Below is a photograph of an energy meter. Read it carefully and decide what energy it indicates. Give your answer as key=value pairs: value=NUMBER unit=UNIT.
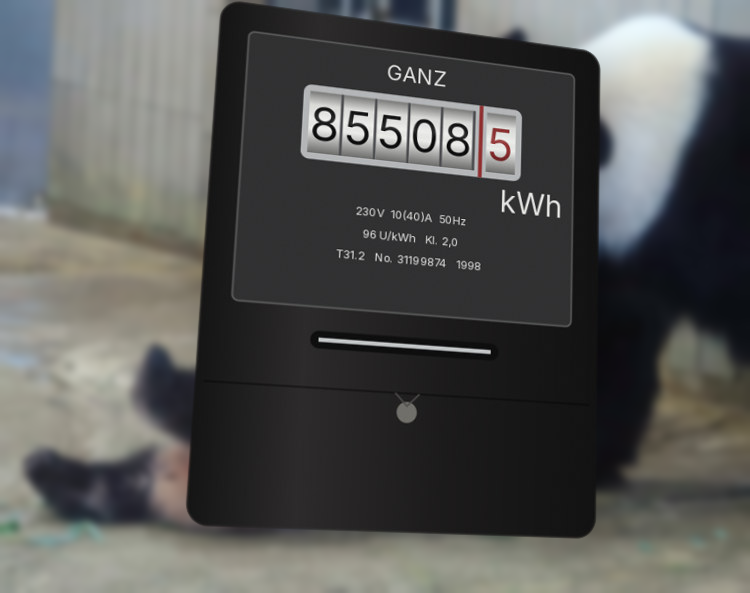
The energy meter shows value=85508.5 unit=kWh
